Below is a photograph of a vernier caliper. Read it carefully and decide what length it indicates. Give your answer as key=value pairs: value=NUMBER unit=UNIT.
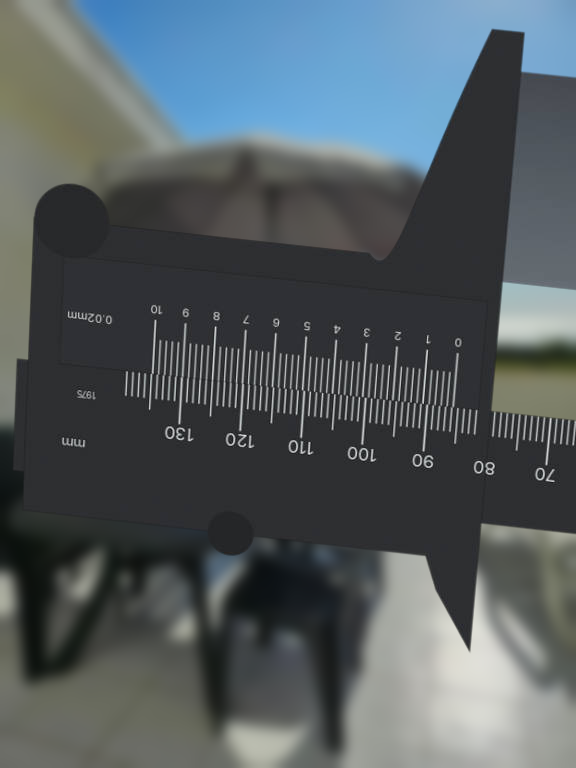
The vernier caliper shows value=85.8 unit=mm
